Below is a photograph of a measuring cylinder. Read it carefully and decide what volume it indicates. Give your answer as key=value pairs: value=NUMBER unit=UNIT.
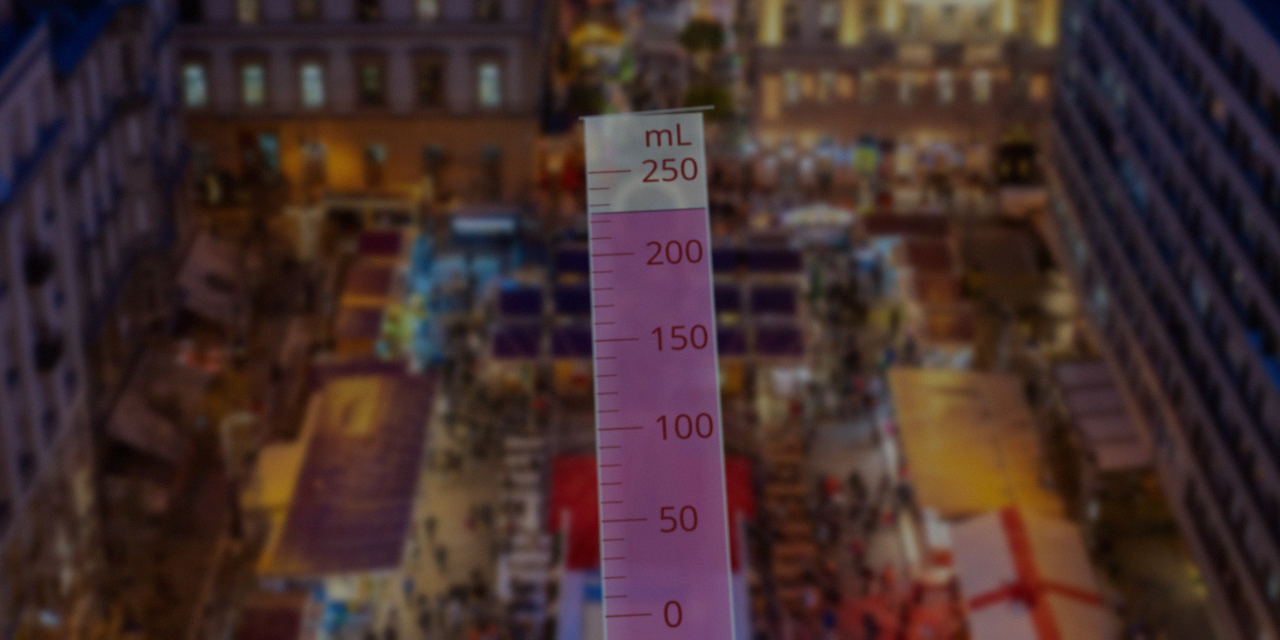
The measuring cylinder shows value=225 unit=mL
